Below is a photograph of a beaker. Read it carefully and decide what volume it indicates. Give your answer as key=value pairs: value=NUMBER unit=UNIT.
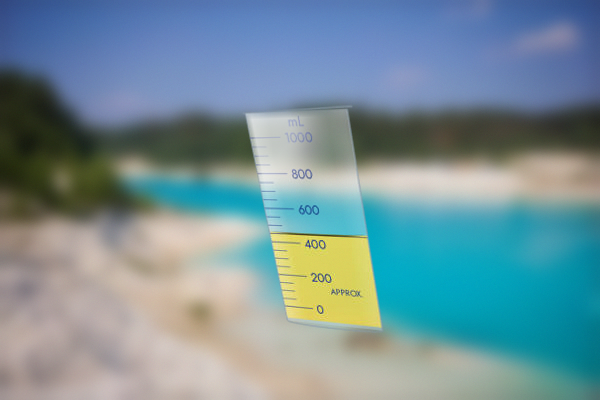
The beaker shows value=450 unit=mL
